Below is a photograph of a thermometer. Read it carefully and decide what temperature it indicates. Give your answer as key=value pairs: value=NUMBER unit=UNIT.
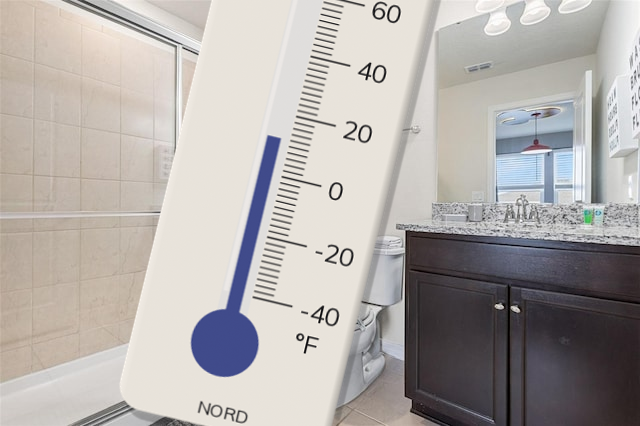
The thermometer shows value=12 unit=°F
